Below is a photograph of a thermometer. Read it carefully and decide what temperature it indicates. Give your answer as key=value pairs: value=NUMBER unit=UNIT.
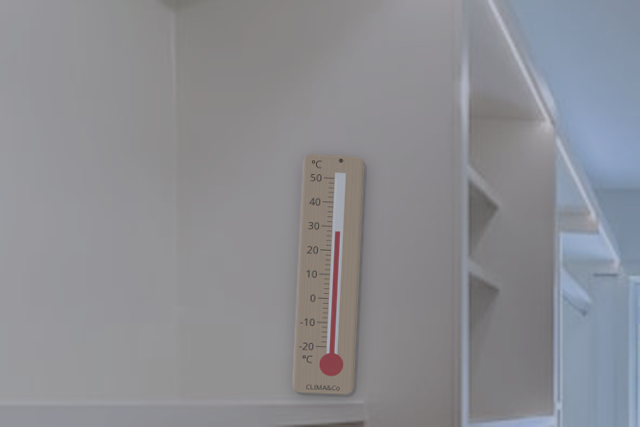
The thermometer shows value=28 unit=°C
